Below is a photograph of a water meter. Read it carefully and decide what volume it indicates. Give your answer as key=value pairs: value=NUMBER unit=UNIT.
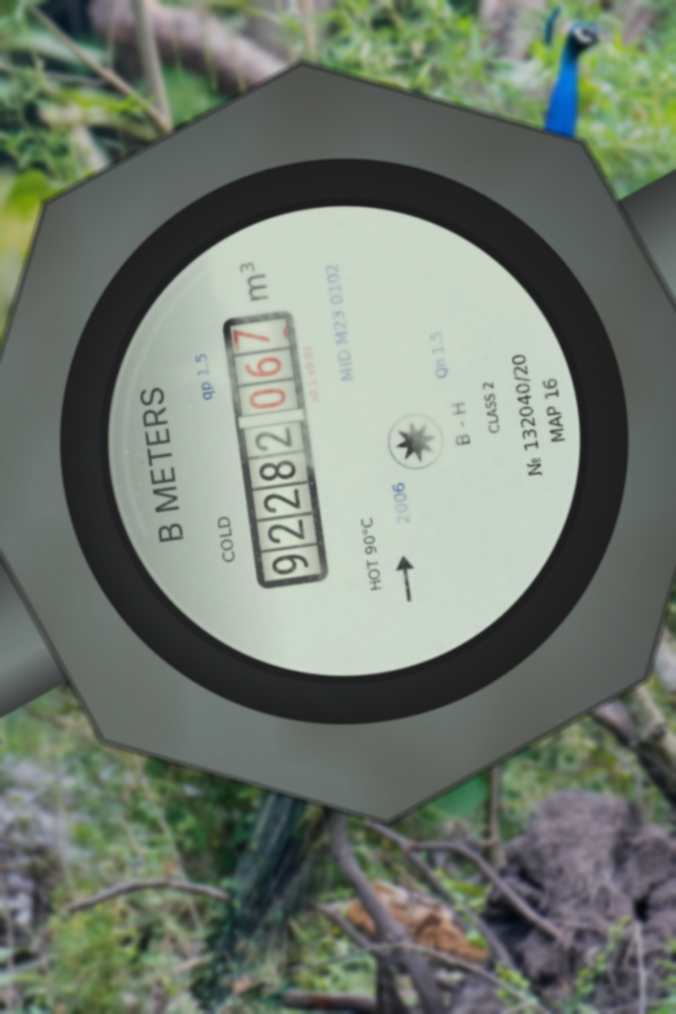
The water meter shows value=92282.067 unit=m³
